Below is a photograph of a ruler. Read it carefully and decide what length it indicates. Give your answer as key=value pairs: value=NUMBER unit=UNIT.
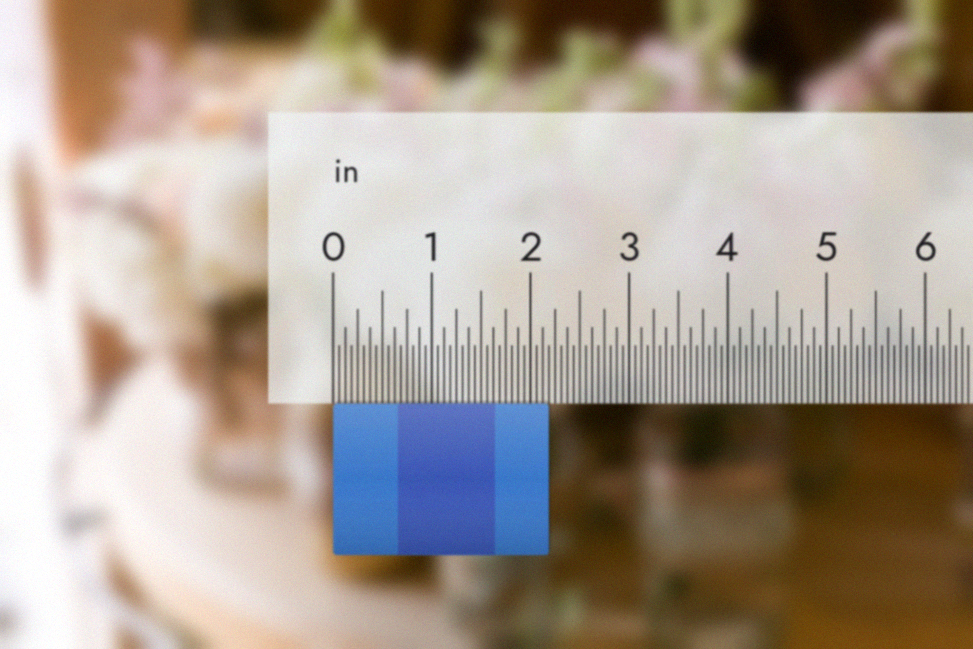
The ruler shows value=2.1875 unit=in
